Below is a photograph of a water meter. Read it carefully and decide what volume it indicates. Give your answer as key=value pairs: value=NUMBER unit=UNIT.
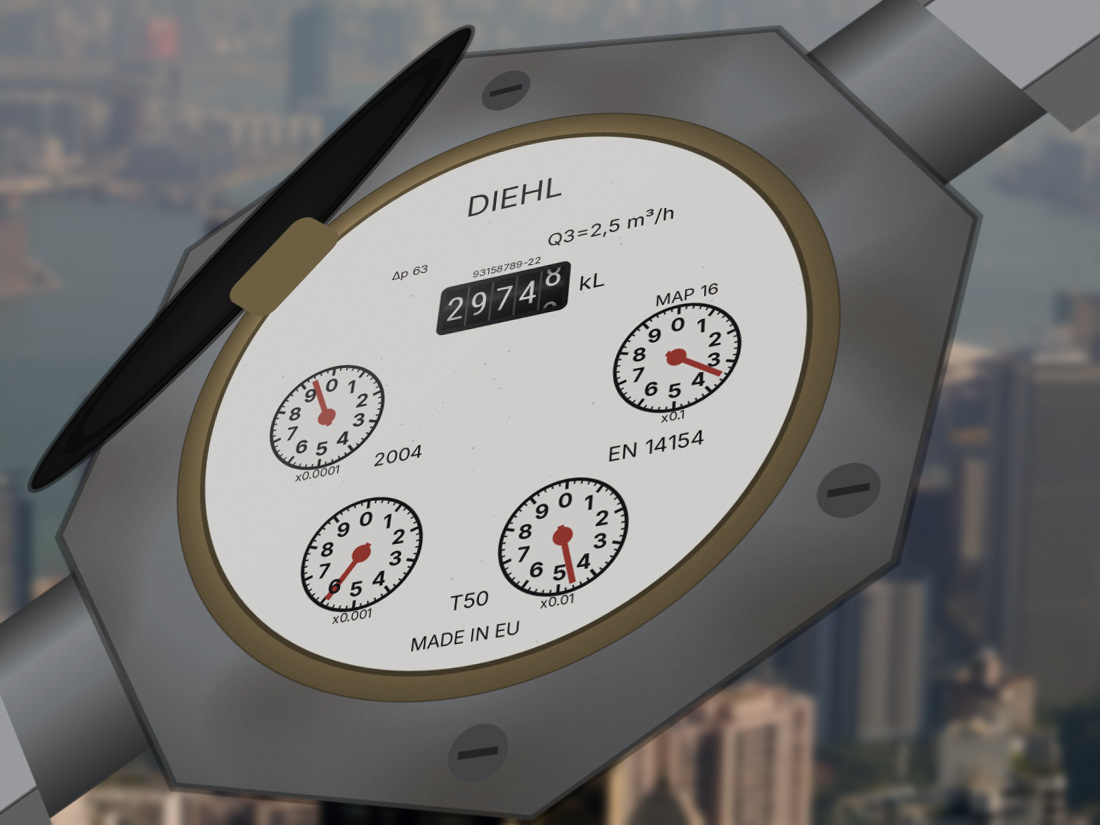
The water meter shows value=29748.3459 unit=kL
